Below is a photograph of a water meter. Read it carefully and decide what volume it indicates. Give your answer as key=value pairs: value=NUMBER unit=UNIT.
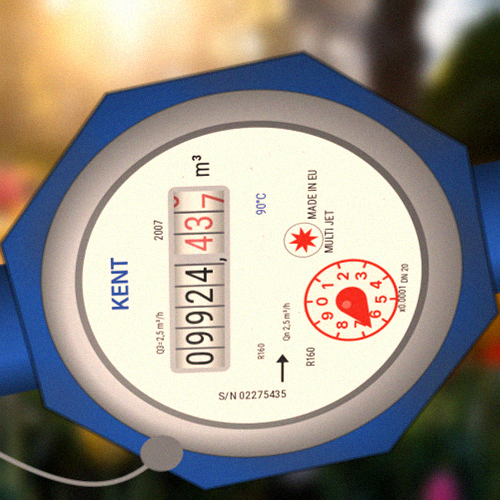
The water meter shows value=9924.4366 unit=m³
